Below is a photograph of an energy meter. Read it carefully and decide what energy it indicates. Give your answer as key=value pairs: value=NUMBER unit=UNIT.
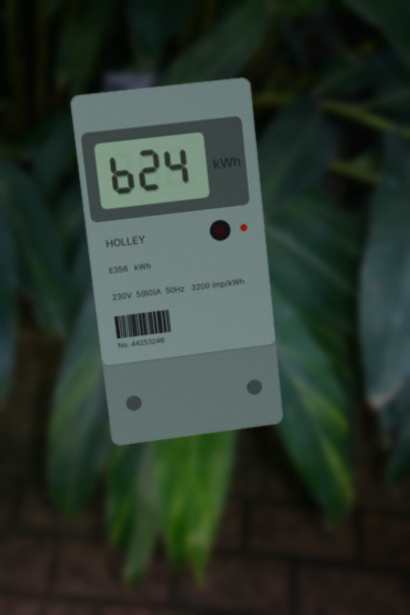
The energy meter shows value=624 unit=kWh
